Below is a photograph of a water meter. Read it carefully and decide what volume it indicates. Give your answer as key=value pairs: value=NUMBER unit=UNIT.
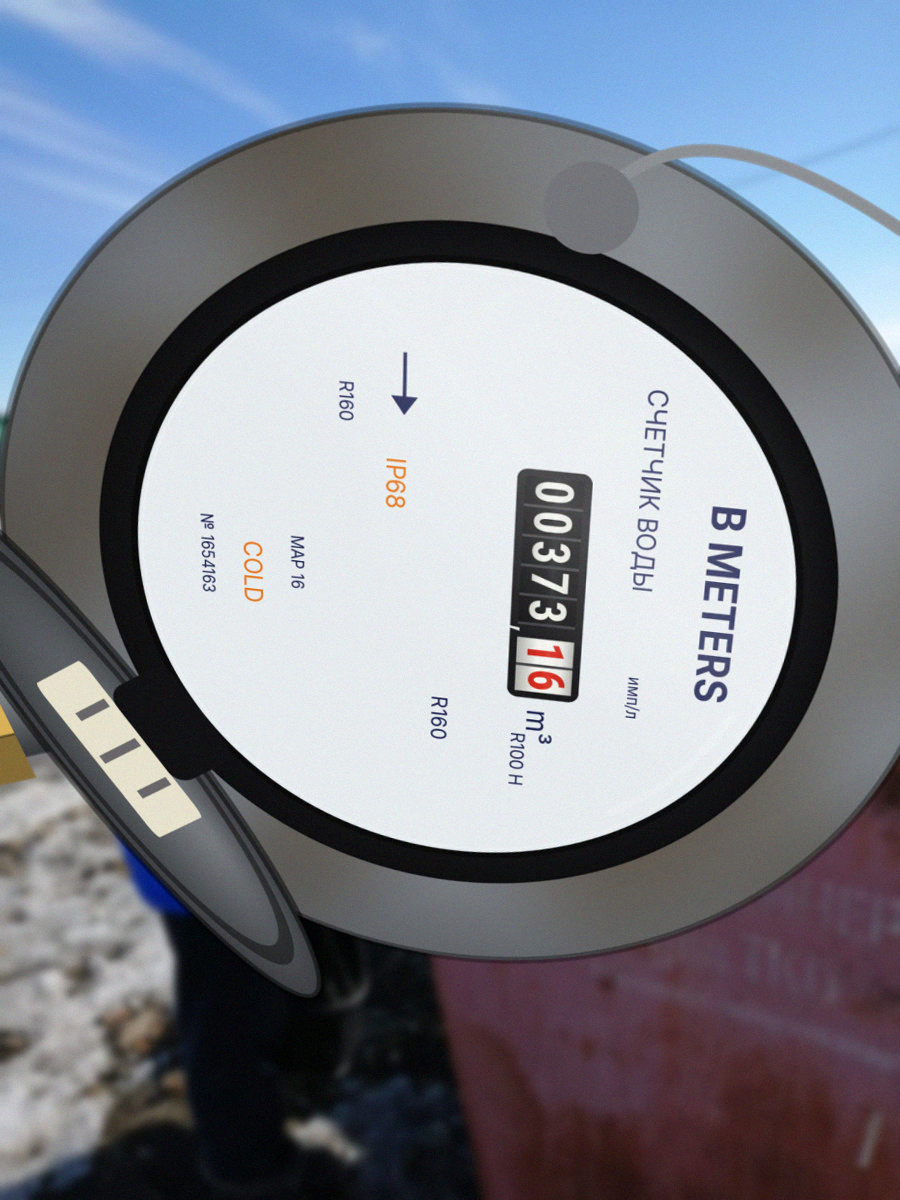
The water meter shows value=373.16 unit=m³
